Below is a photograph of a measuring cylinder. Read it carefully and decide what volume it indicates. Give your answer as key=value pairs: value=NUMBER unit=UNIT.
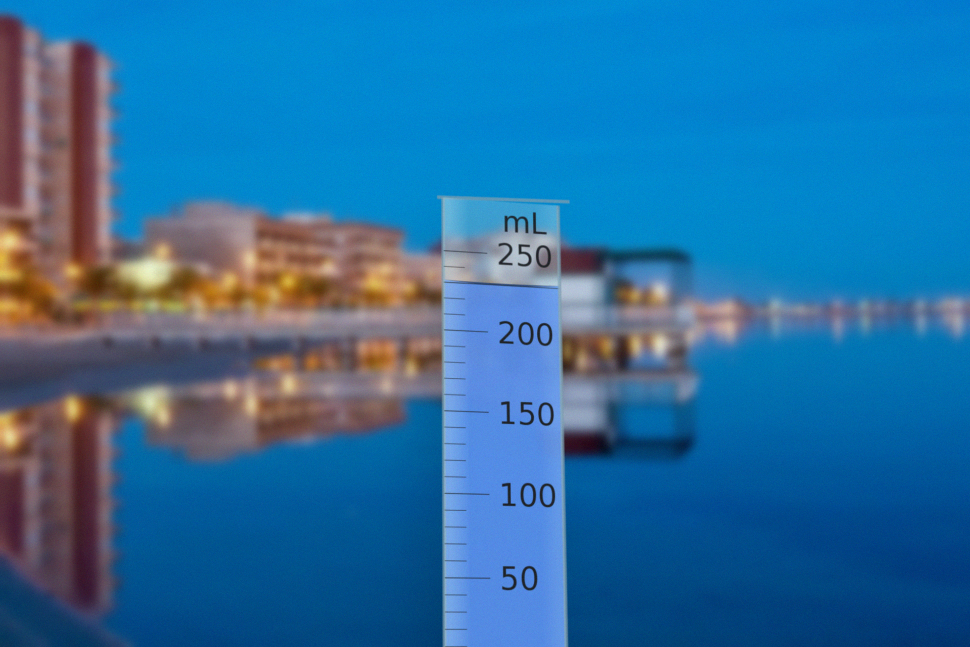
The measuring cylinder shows value=230 unit=mL
